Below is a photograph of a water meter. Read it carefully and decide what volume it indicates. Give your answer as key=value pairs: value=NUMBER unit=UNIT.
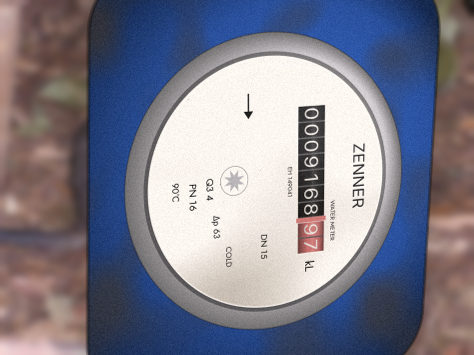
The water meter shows value=9168.97 unit=kL
